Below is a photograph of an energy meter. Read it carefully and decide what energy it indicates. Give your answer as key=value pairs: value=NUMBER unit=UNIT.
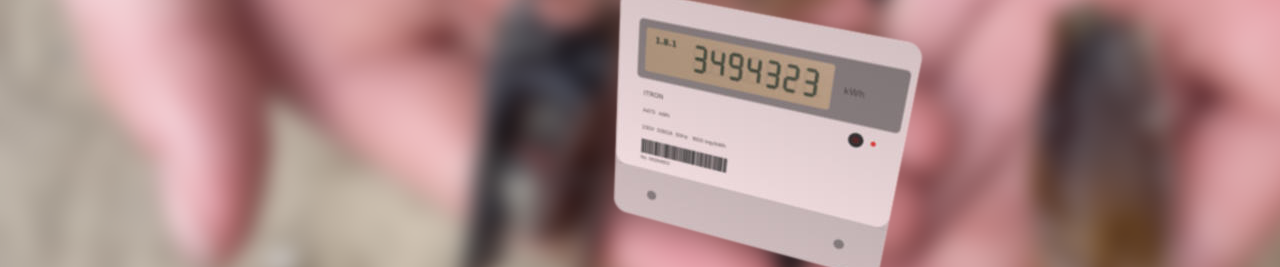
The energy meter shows value=3494323 unit=kWh
